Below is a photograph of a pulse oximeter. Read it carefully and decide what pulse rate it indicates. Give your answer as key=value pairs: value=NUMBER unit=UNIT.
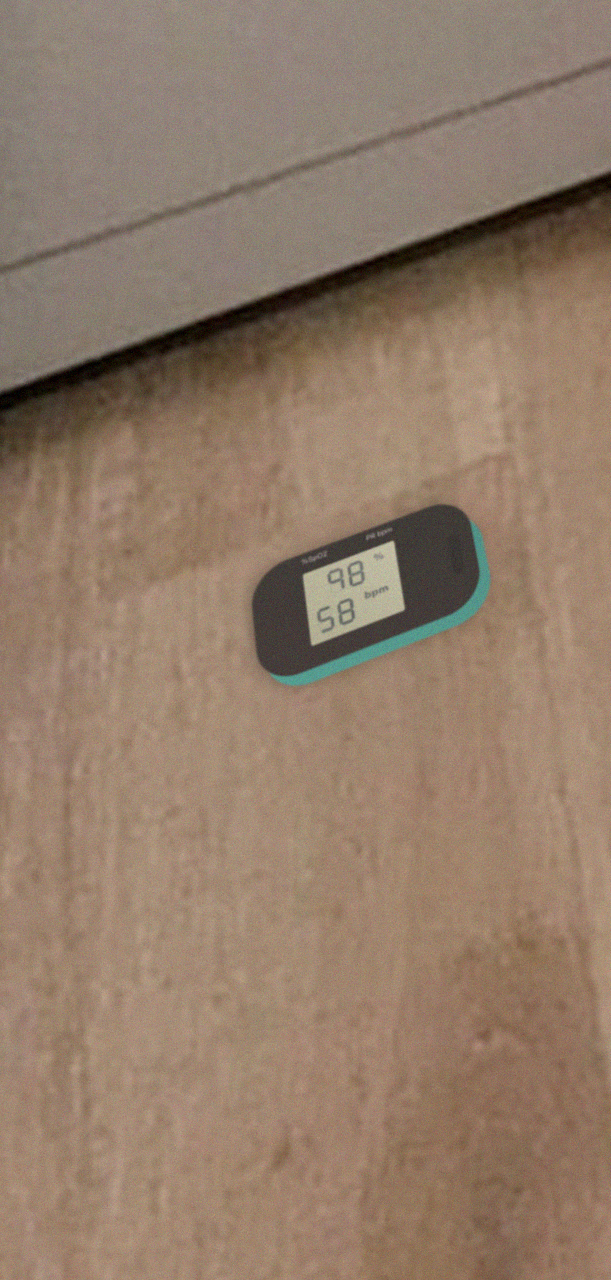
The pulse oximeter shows value=58 unit=bpm
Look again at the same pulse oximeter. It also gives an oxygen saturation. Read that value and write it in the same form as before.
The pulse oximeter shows value=98 unit=%
